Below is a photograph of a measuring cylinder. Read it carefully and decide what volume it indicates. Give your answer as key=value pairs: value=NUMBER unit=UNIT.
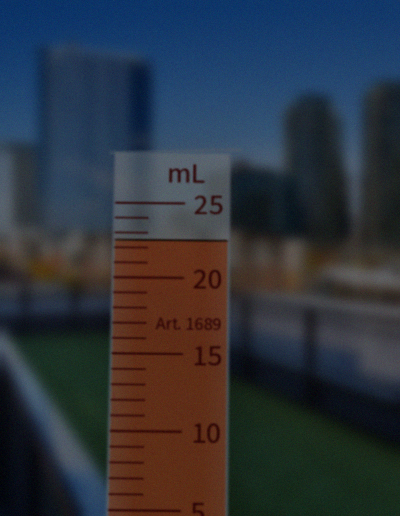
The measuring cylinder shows value=22.5 unit=mL
